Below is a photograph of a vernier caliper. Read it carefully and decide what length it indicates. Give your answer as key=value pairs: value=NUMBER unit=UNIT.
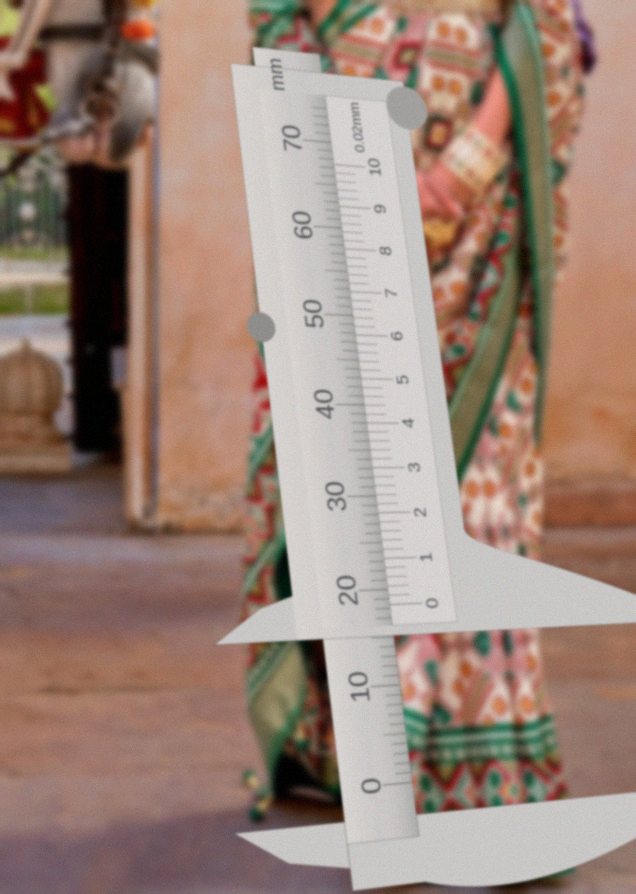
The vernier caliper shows value=18.4 unit=mm
